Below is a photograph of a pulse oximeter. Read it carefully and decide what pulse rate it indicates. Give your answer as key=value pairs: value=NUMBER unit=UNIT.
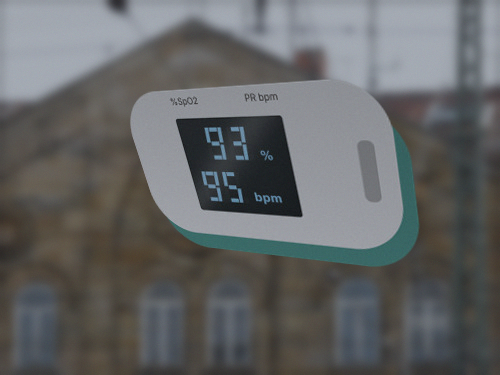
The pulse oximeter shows value=95 unit=bpm
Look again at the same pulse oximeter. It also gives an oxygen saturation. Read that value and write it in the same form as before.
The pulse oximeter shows value=93 unit=%
